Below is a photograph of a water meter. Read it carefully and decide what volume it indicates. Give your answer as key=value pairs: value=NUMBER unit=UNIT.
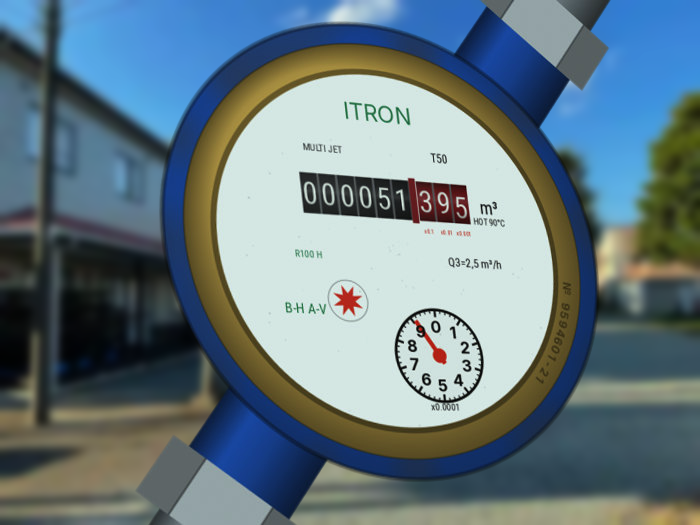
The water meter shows value=51.3949 unit=m³
